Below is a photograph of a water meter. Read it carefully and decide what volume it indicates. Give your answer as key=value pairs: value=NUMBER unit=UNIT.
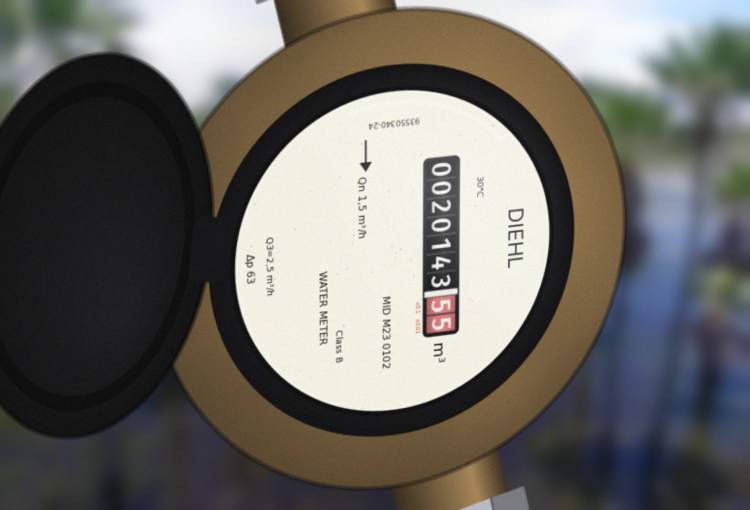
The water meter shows value=20143.55 unit=m³
